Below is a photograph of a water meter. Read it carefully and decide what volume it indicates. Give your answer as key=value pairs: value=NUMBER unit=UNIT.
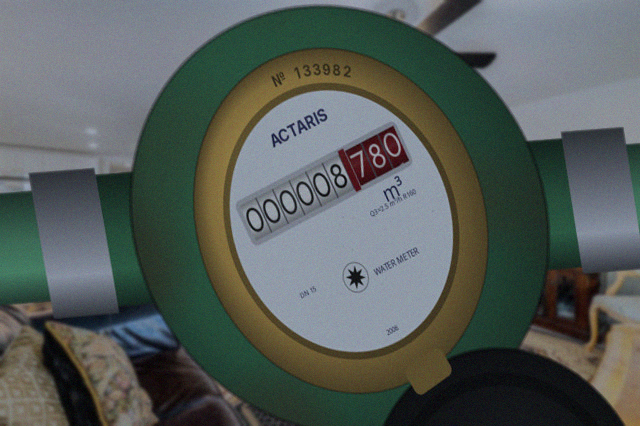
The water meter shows value=8.780 unit=m³
